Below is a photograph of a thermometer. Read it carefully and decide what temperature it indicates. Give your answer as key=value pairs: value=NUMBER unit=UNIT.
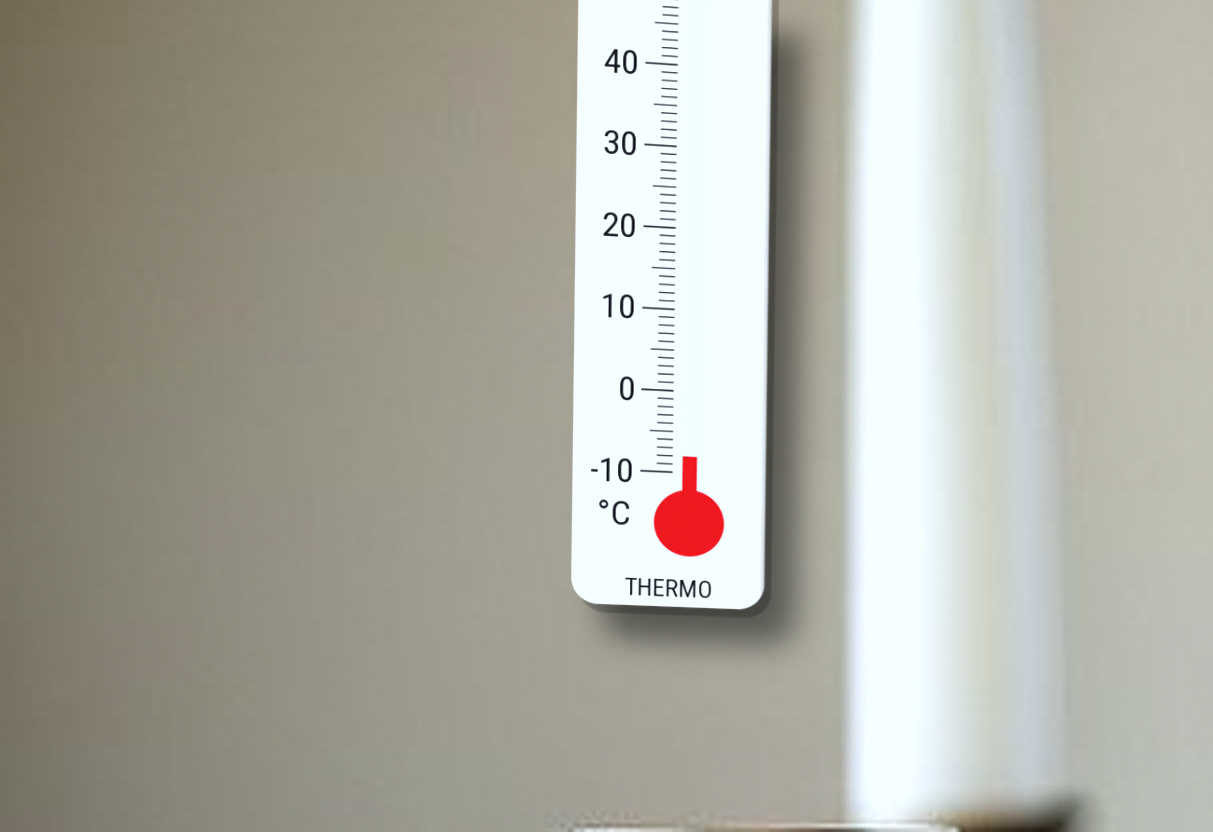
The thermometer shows value=-8 unit=°C
